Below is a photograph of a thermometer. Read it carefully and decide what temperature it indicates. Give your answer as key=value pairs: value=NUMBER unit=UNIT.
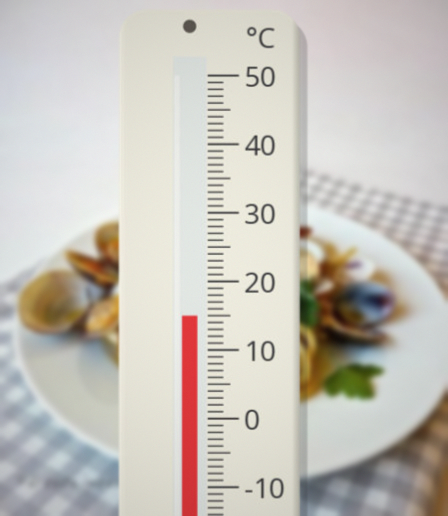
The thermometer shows value=15 unit=°C
